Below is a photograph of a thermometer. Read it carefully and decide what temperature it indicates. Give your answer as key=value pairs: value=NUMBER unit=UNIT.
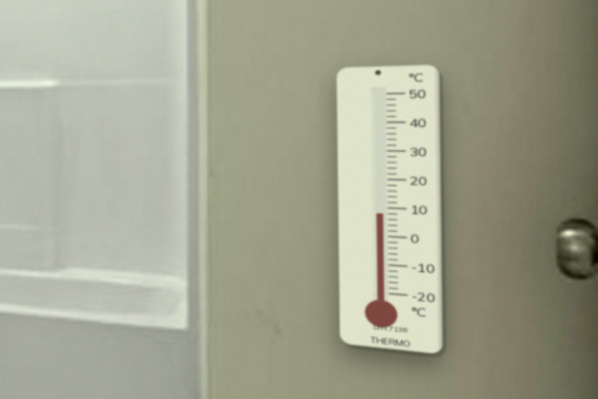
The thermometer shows value=8 unit=°C
